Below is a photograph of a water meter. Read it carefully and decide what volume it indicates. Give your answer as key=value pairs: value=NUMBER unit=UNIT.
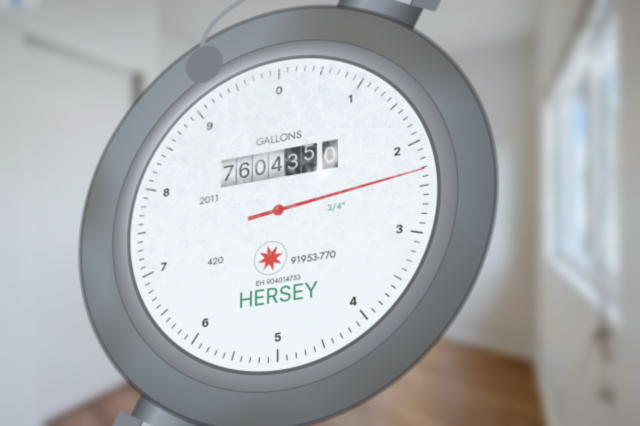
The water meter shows value=7604352.3 unit=gal
